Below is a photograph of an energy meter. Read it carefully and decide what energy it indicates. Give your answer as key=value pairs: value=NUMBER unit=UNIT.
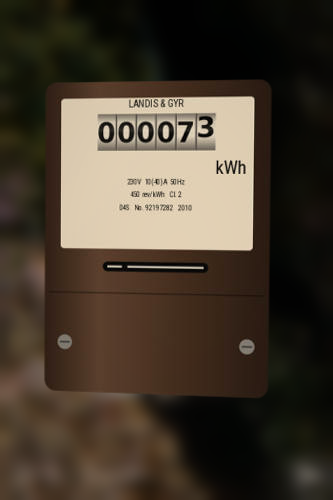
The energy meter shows value=73 unit=kWh
